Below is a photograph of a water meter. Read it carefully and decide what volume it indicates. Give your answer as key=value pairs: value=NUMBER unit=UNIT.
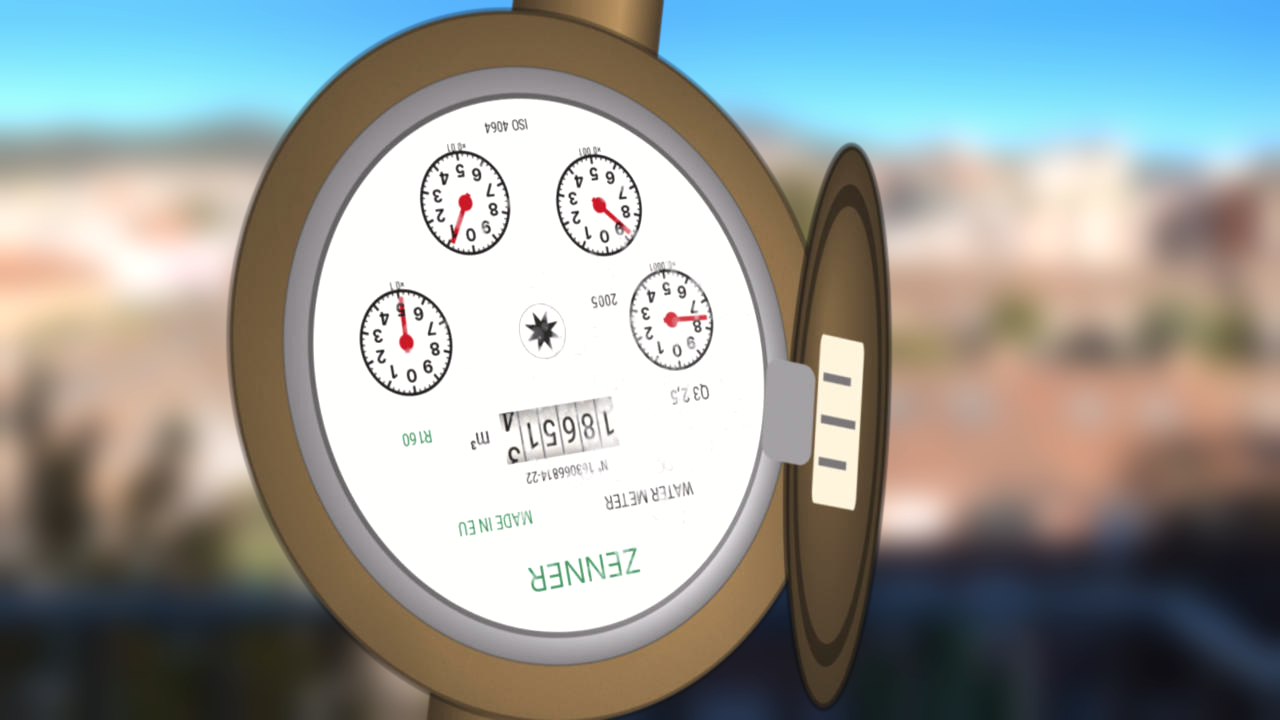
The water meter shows value=186513.5087 unit=m³
